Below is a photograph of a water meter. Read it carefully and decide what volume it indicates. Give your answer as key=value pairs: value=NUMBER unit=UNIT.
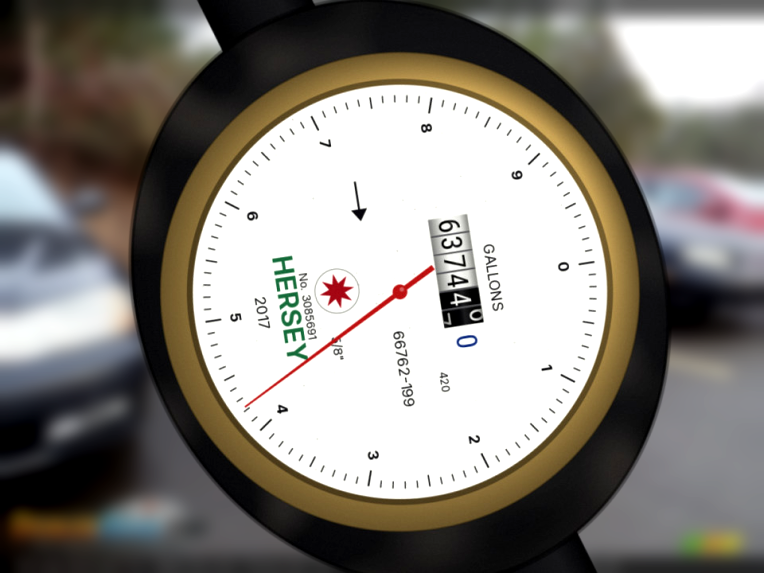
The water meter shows value=6374464.2 unit=gal
